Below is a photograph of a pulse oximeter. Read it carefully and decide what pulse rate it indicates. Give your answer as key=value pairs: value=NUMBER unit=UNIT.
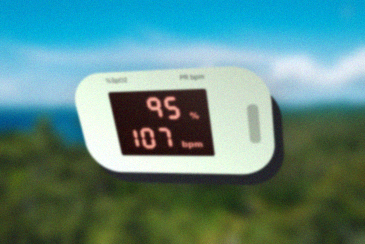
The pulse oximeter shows value=107 unit=bpm
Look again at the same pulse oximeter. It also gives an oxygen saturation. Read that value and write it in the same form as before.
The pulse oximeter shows value=95 unit=%
